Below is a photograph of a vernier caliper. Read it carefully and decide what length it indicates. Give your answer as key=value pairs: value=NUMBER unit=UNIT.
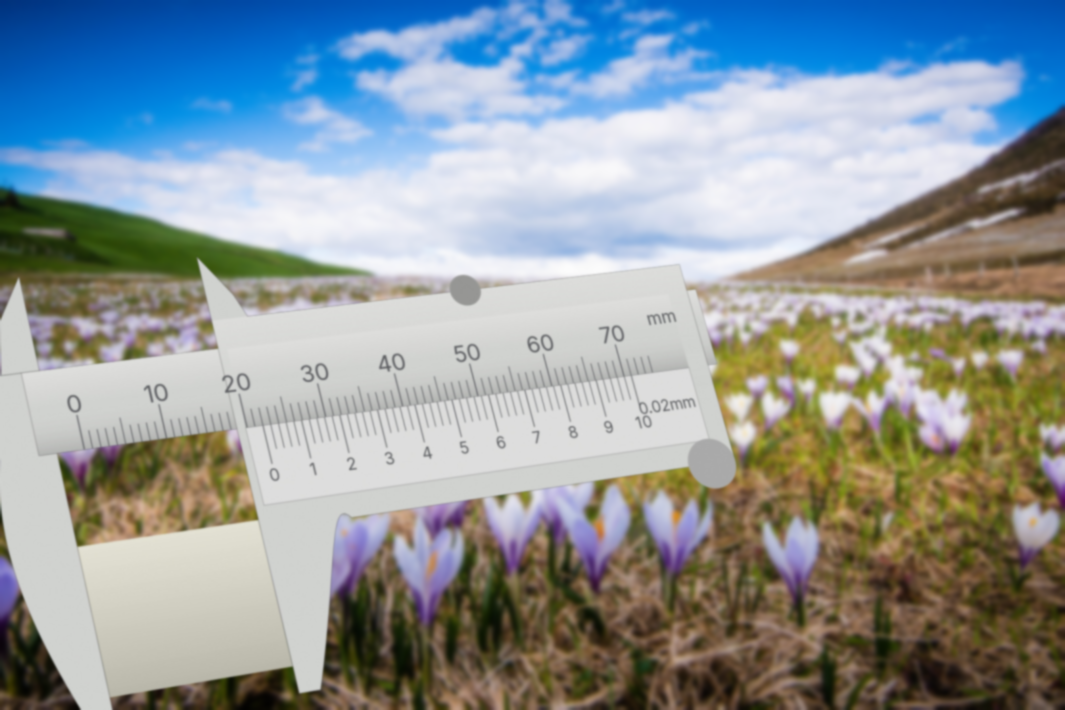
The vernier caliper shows value=22.0 unit=mm
